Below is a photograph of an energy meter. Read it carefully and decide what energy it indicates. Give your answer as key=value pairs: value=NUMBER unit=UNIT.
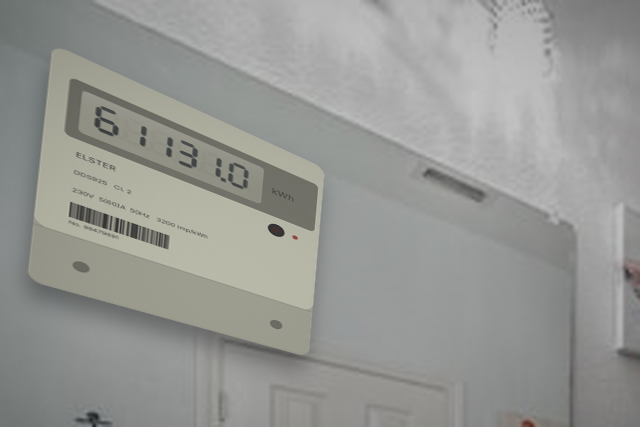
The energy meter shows value=61131.0 unit=kWh
